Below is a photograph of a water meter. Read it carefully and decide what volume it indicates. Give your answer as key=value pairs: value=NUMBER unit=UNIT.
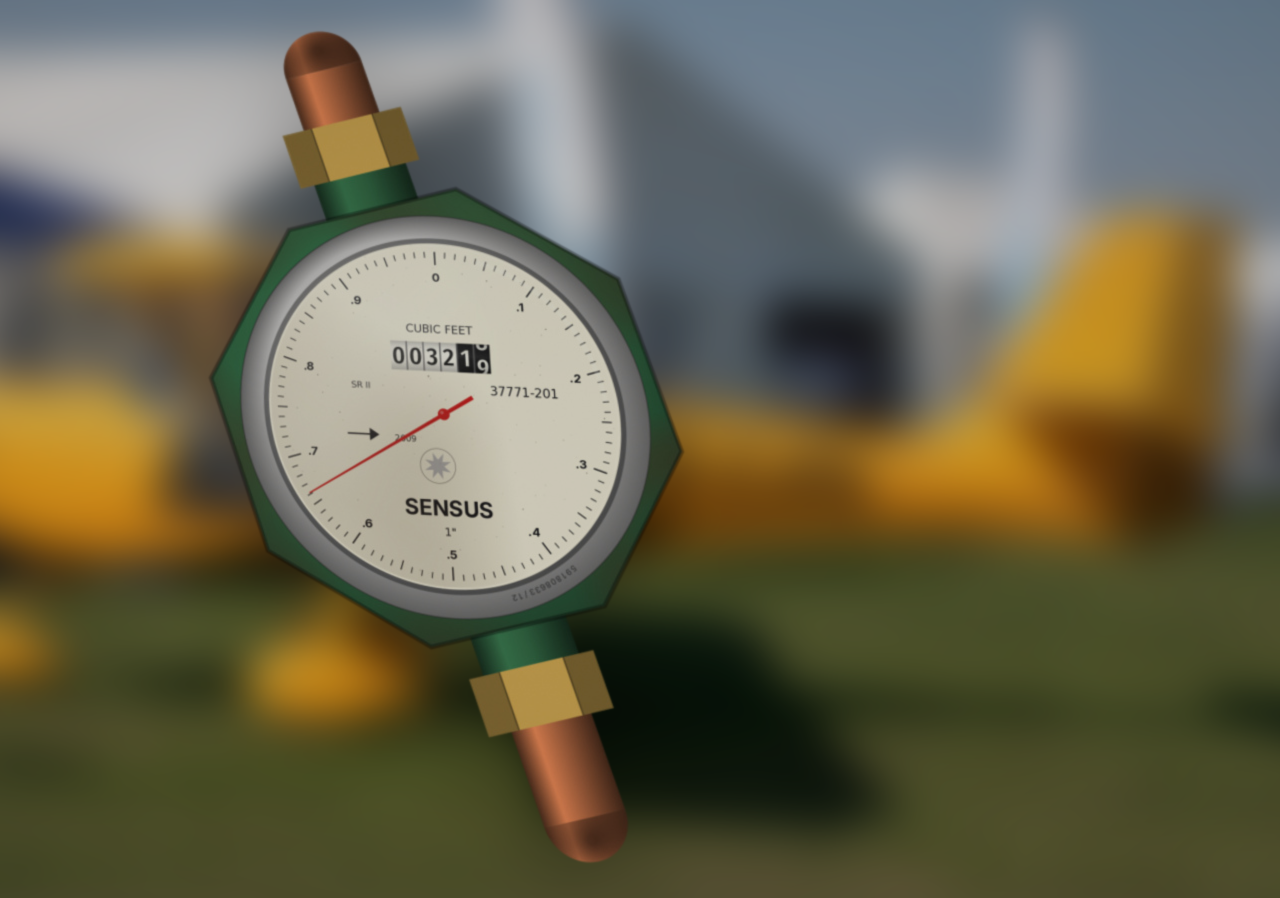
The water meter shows value=3218.66 unit=ft³
